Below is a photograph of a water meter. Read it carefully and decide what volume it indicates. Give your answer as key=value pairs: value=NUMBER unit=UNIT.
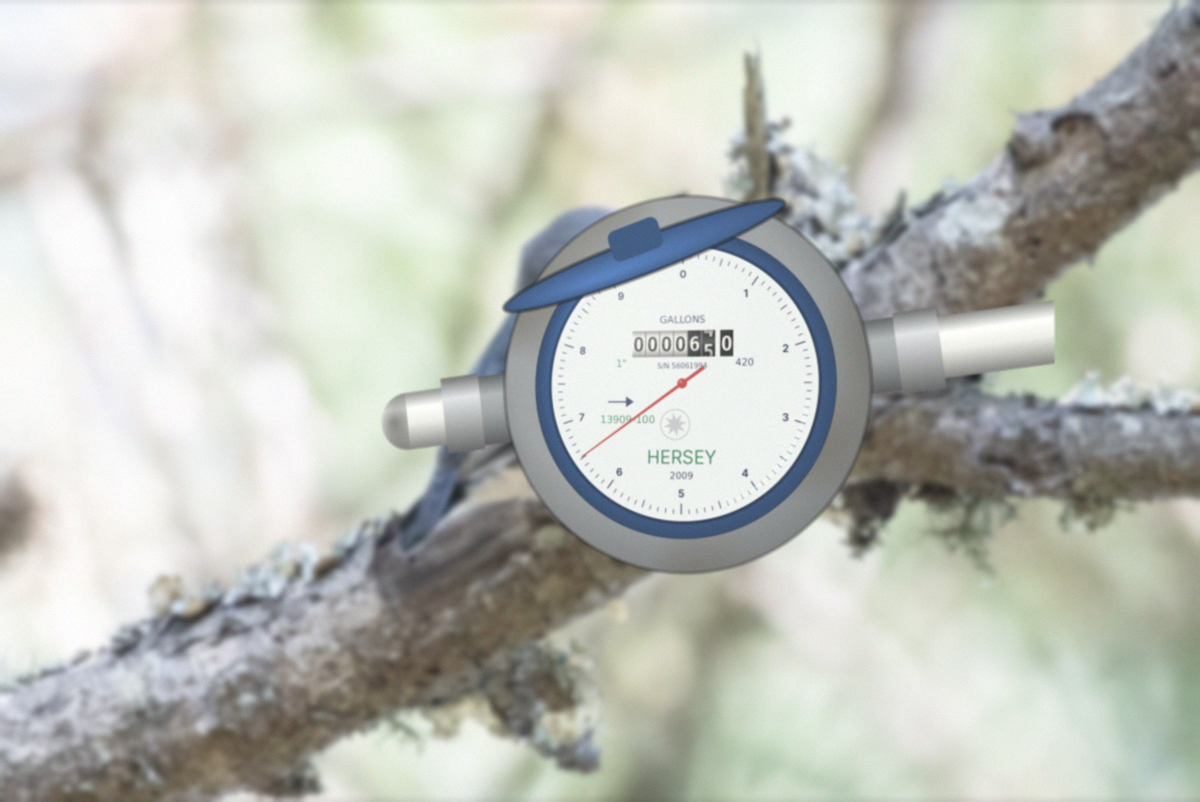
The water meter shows value=646.5 unit=gal
